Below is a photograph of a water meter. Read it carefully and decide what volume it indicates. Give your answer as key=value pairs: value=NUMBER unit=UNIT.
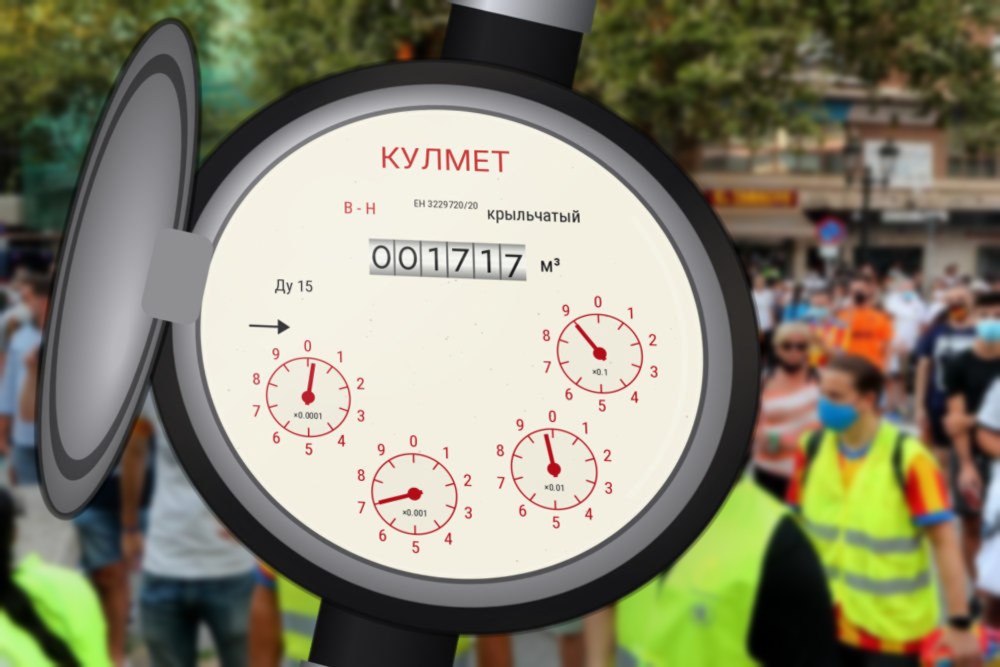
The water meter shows value=1716.8970 unit=m³
